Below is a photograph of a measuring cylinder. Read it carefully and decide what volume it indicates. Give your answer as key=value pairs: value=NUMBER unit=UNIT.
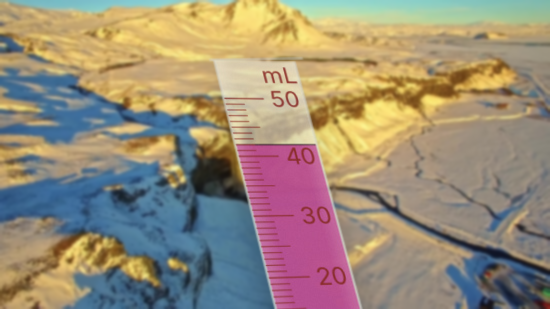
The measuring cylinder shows value=42 unit=mL
